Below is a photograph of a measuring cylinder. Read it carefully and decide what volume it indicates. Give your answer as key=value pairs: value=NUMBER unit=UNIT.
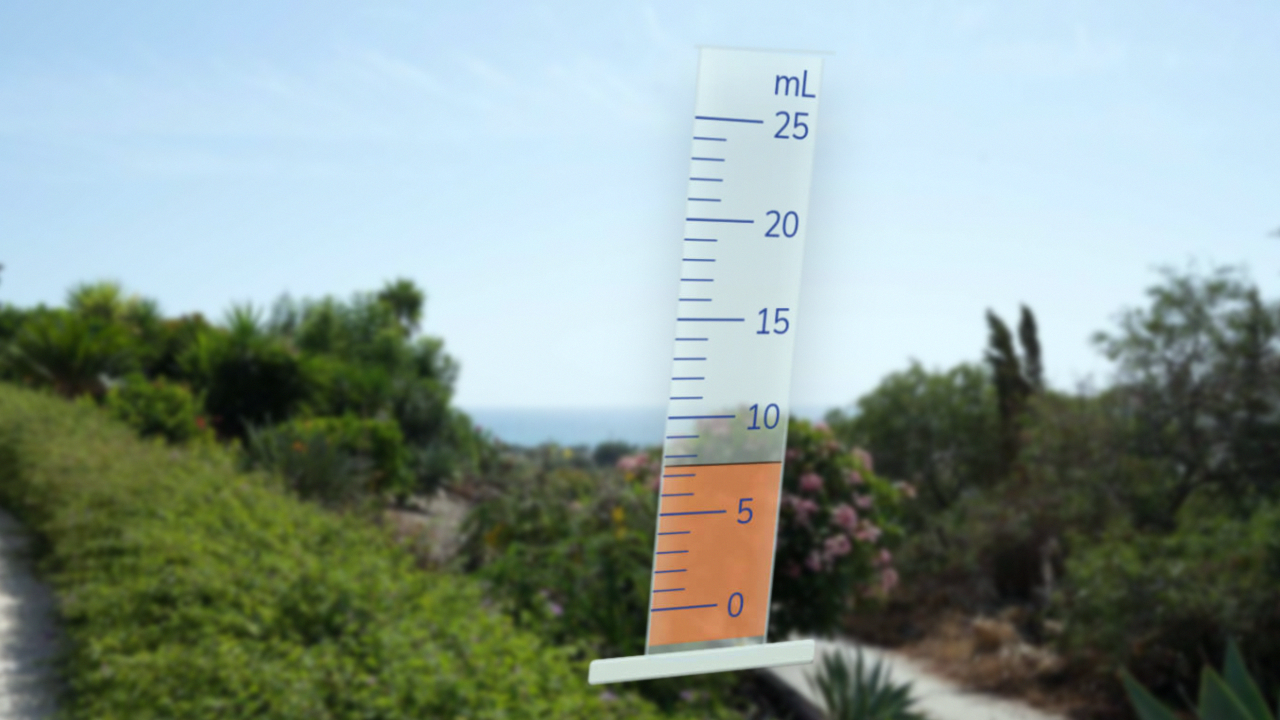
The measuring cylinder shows value=7.5 unit=mL
